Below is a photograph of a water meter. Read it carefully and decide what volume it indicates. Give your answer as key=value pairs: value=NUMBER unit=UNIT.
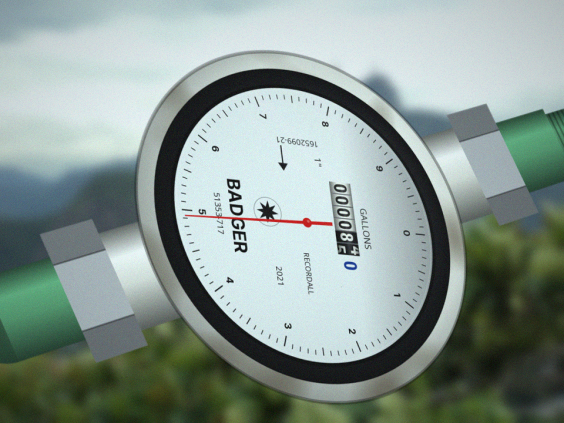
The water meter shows value=844.9 unit=gal
